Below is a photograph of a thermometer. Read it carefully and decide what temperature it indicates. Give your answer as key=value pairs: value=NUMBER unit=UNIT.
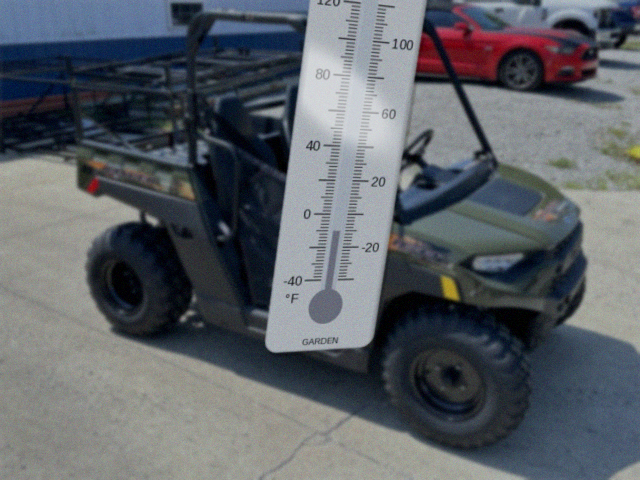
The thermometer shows value=-10 unit=°F
